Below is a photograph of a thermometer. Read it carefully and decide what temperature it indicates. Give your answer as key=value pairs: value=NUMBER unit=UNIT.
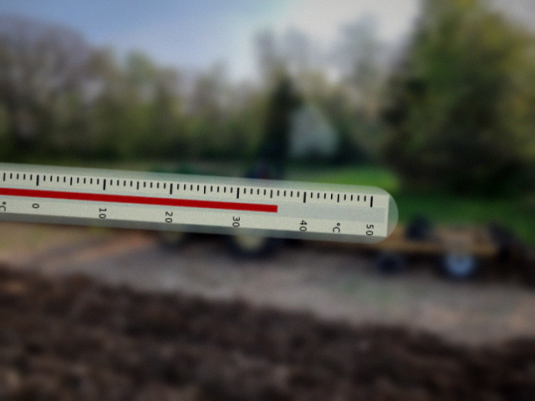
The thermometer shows value=36 unit=°C
